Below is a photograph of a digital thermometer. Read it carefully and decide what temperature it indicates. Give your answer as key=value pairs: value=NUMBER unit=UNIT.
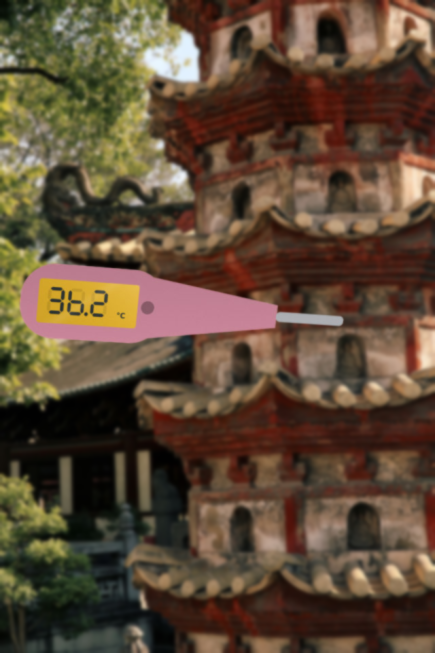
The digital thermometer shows value=36.2 unit=°C
